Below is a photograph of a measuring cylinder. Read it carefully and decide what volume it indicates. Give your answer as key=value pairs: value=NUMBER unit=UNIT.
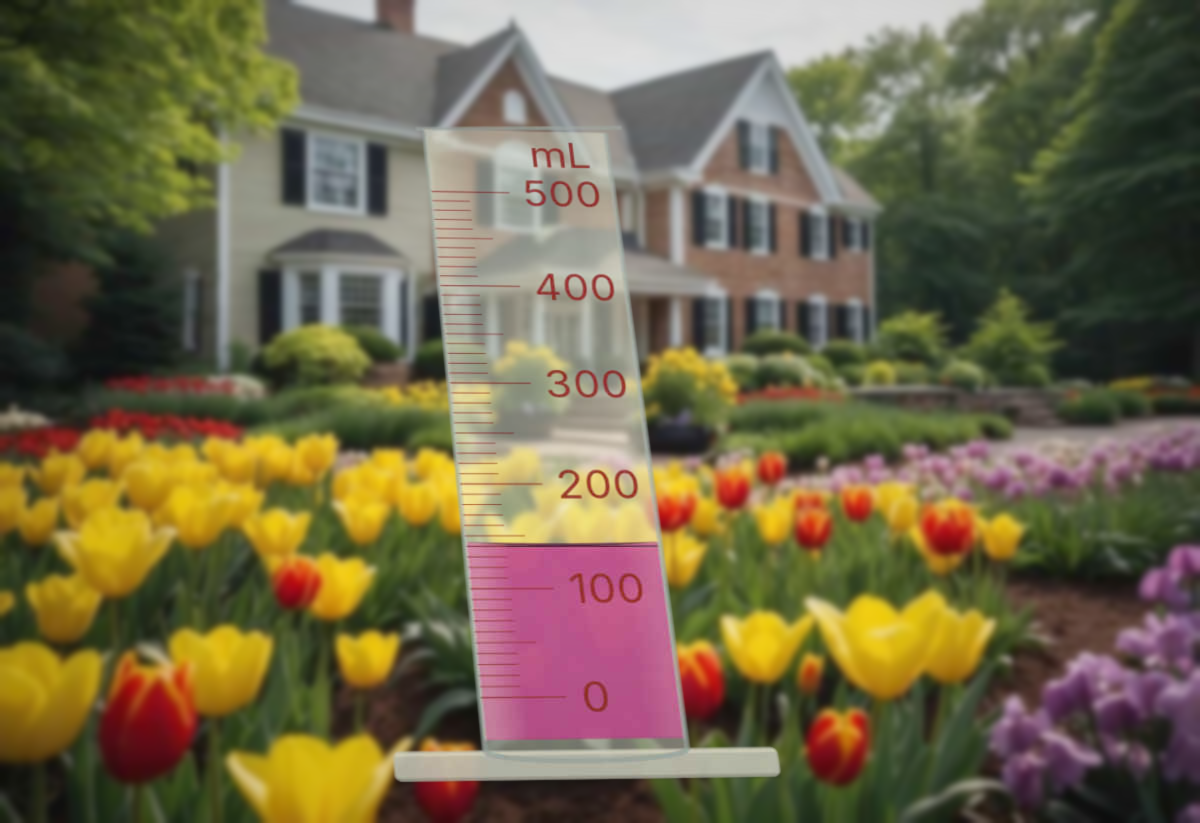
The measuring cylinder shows value=140 unit=mL
